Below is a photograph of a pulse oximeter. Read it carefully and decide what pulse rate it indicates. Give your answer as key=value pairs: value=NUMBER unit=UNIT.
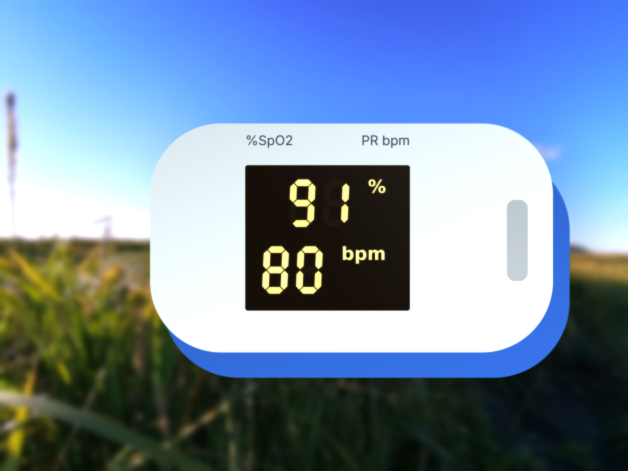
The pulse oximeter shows value=80 unit=bpm
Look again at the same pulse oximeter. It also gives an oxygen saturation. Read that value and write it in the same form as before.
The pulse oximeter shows value=91 unit=%
